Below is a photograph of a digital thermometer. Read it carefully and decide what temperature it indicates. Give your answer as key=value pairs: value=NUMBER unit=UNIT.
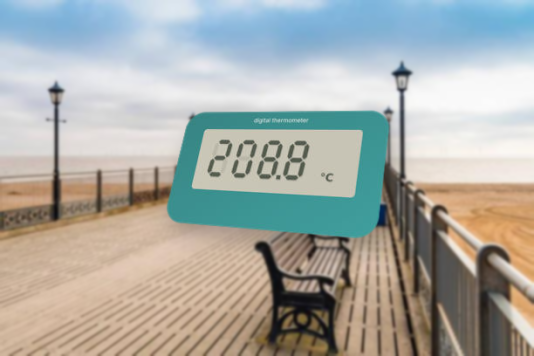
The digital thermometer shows value=208.8 unit=°C
